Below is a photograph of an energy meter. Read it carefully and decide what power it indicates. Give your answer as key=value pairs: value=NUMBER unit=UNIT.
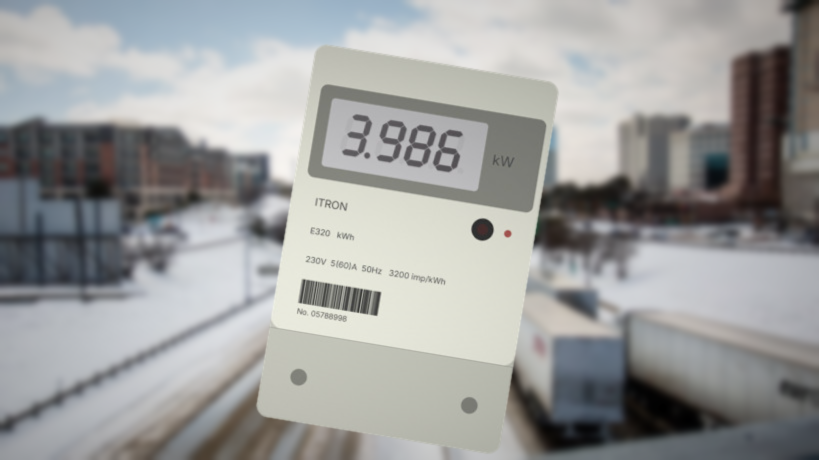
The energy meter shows value=3.986 unit=kW
